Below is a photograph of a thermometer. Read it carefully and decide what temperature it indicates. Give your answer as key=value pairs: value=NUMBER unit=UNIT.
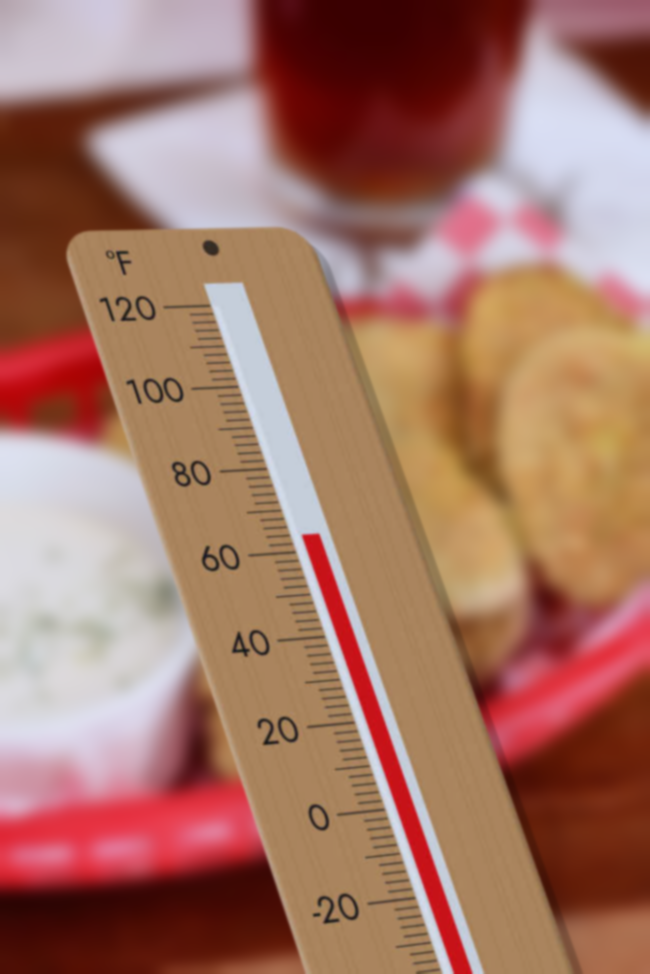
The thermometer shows value=64 unit=°F
